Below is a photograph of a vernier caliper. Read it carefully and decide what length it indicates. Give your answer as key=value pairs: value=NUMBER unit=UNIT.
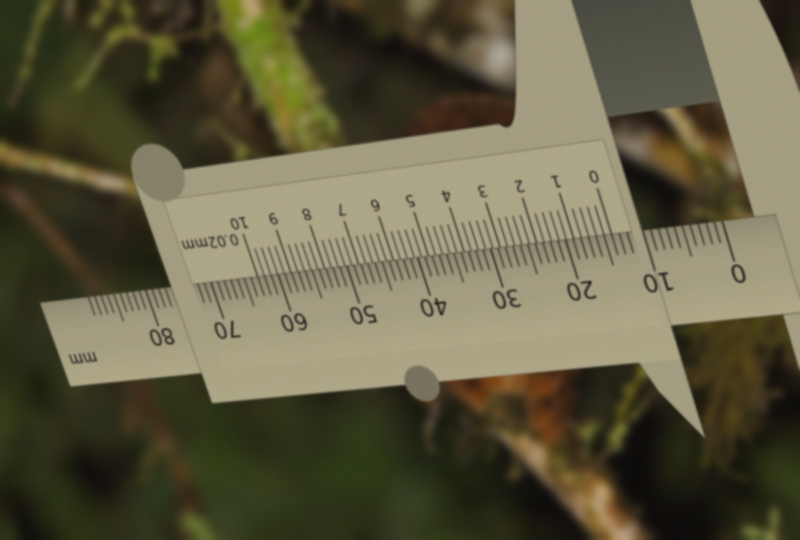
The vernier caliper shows value=14.0 unit=mm
